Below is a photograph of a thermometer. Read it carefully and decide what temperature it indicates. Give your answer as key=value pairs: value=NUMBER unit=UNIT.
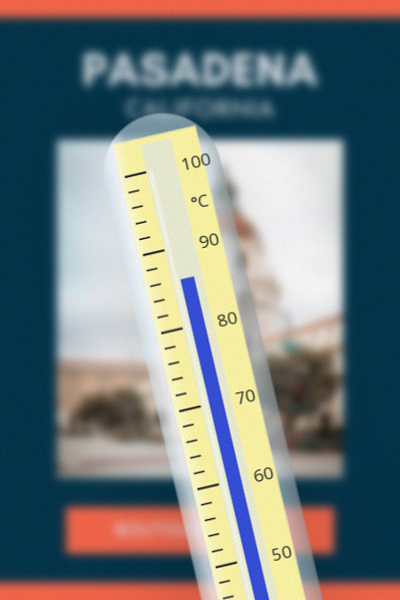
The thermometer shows value=86 unit=°C
